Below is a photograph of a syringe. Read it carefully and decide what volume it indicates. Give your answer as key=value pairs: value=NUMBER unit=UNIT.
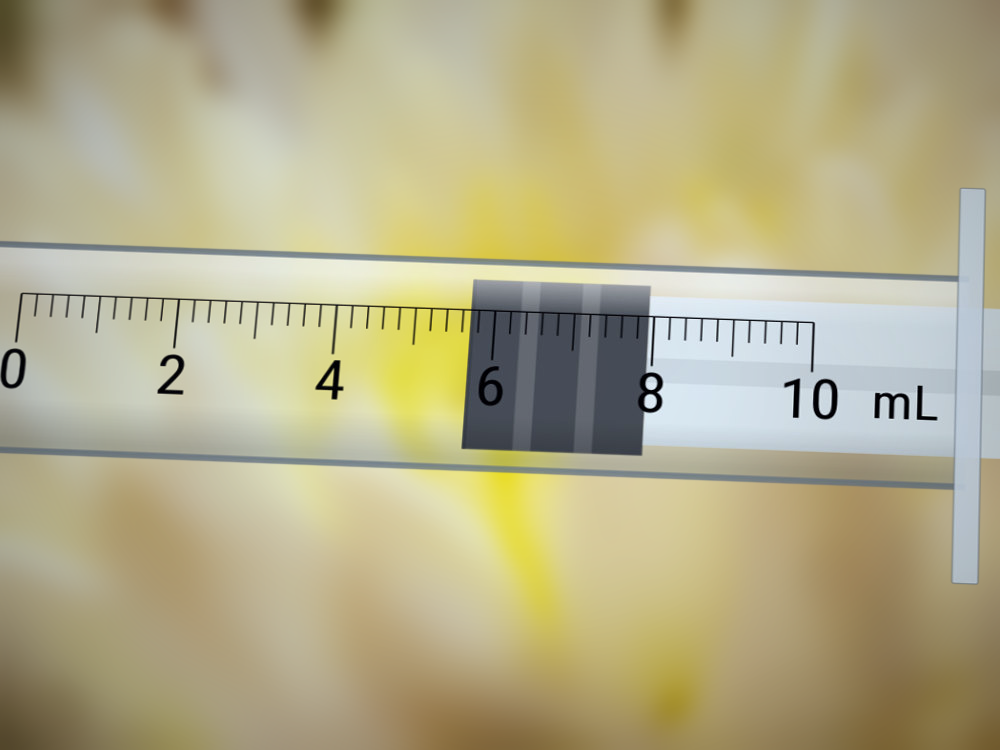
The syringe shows value=5.7 unit=mL
